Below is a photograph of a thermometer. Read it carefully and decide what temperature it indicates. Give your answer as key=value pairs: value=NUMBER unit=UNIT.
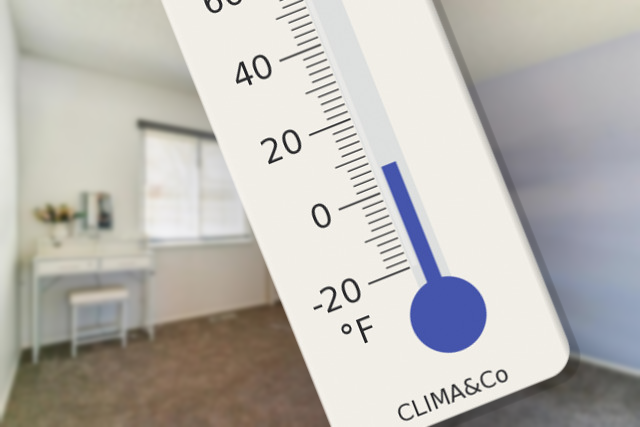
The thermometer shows value=6 unit=°F
